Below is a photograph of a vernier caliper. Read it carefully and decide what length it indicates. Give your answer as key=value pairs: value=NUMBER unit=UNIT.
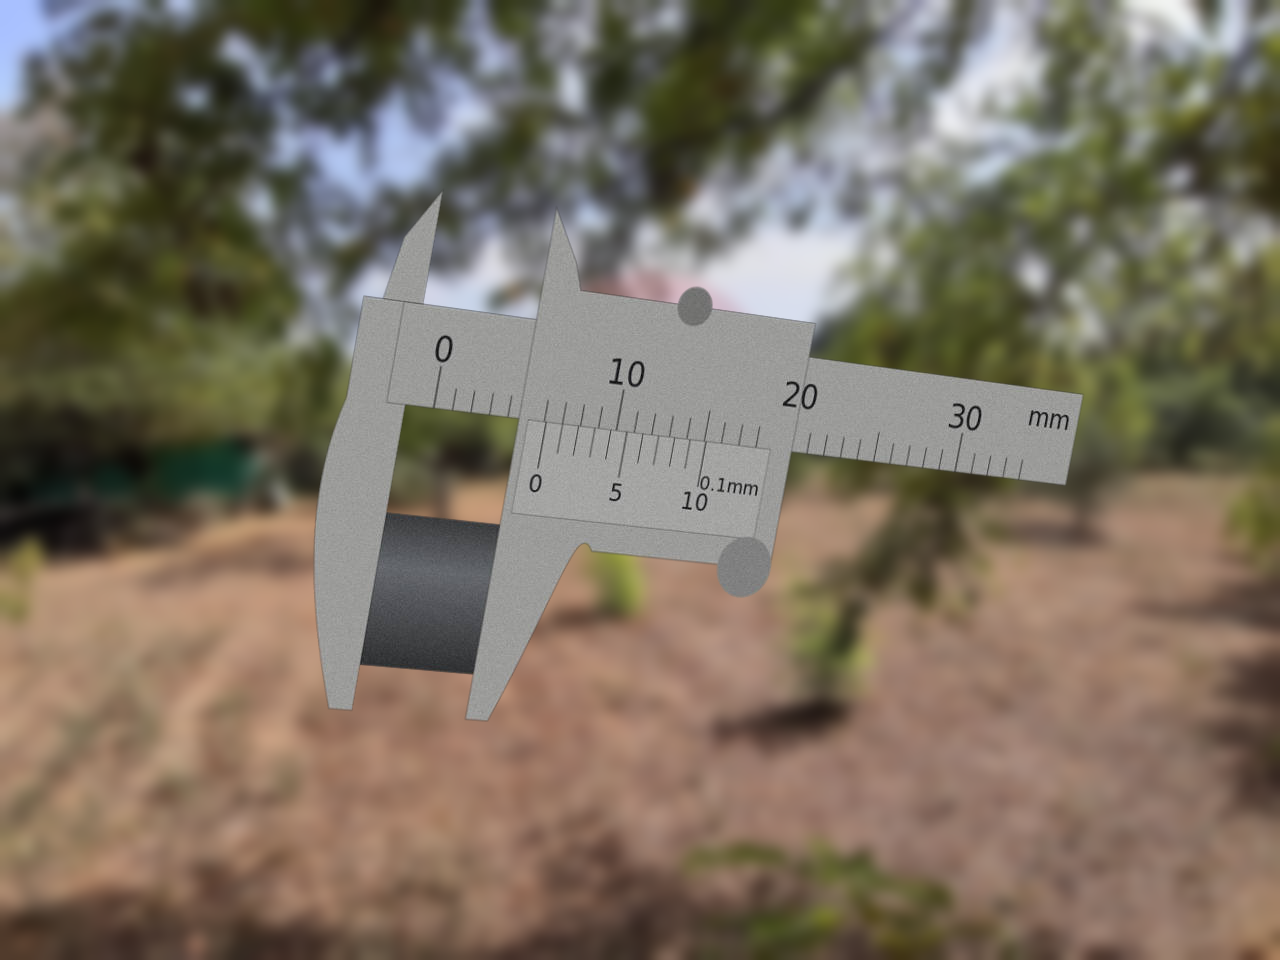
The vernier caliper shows value=6.1 unit=mm
